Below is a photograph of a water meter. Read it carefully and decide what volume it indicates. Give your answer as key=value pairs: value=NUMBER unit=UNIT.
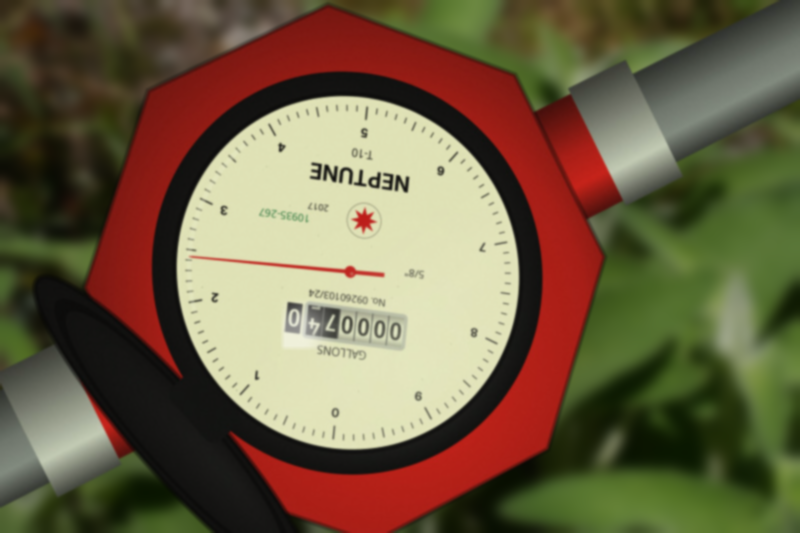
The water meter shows value=742.4 unit=gal
